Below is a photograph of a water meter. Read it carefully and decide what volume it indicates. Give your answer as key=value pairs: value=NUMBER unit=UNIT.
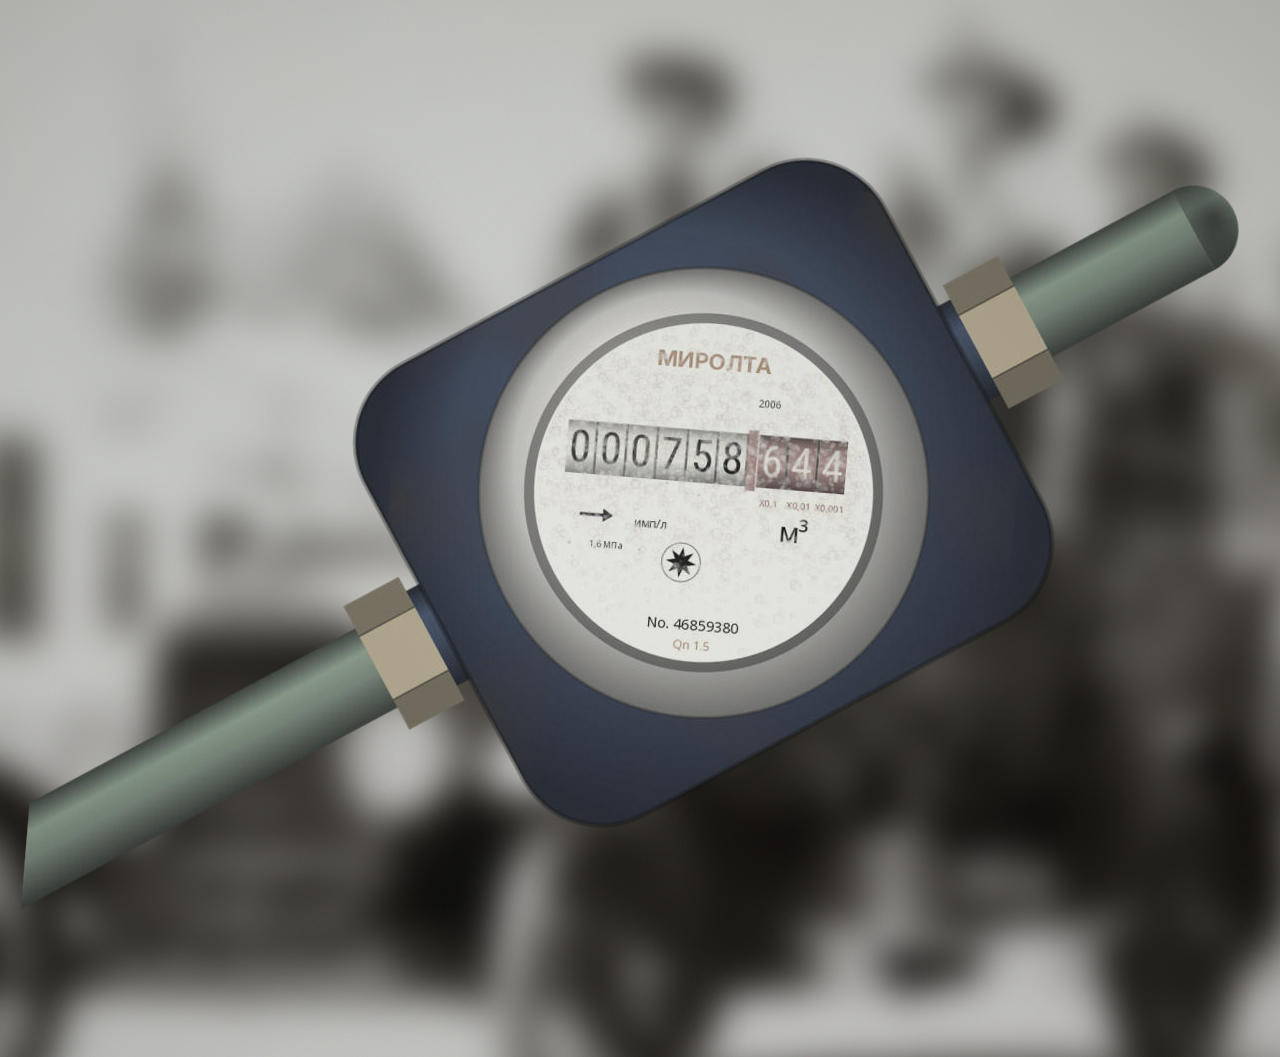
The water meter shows value=758.644 unit=m³
